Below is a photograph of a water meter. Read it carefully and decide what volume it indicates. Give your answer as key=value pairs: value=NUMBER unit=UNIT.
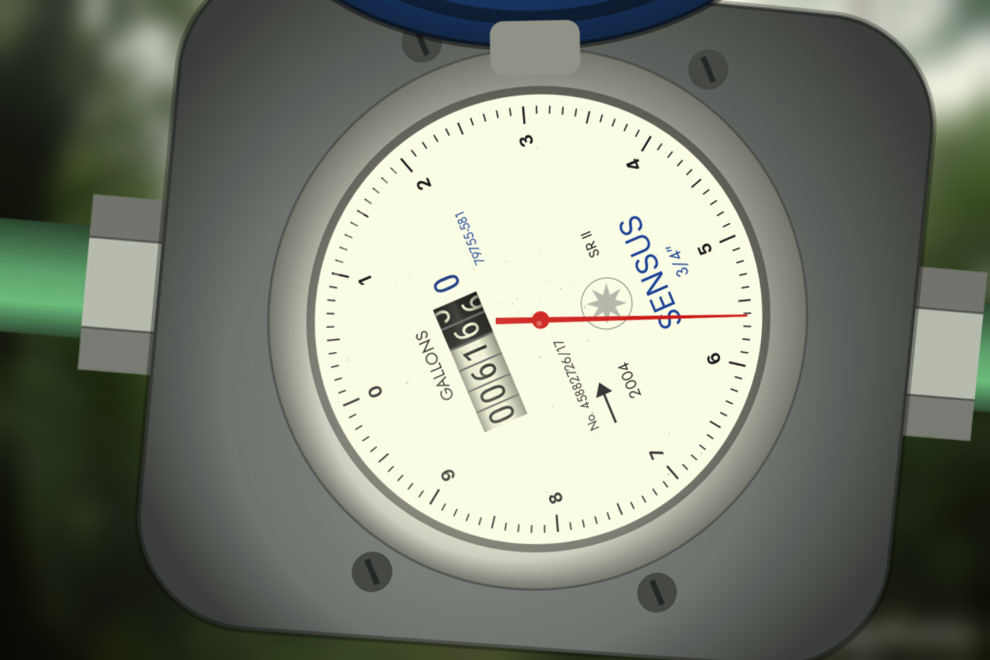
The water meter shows value=61655.6 unit=gal
